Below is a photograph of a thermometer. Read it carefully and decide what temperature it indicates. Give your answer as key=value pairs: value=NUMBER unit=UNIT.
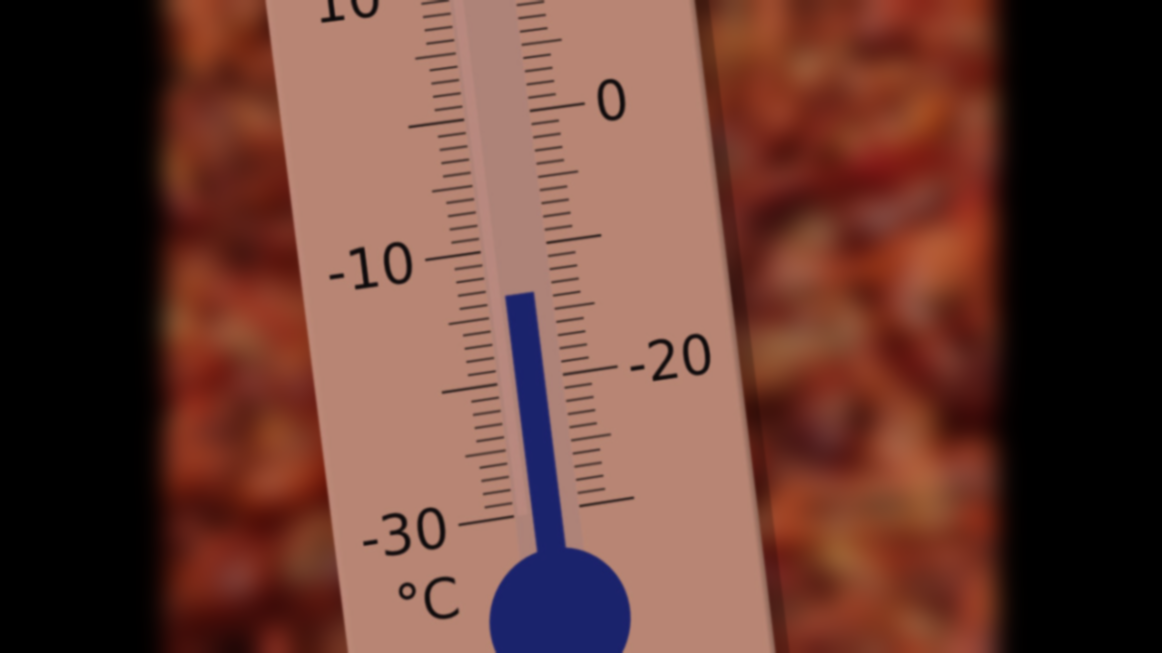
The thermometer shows value=-13.5 unit=°C
